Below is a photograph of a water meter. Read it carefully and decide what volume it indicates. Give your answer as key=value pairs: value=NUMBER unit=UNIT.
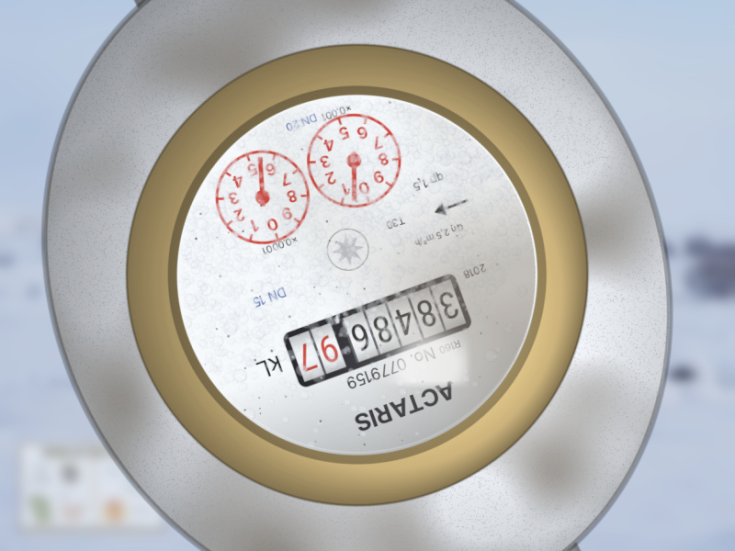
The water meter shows value=38486.9705 unit=kL
